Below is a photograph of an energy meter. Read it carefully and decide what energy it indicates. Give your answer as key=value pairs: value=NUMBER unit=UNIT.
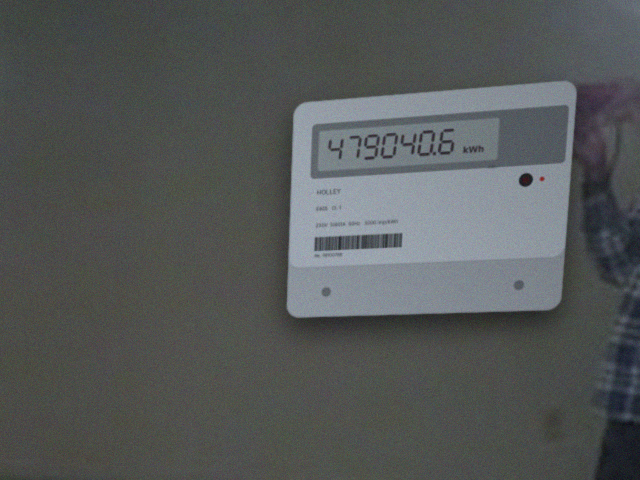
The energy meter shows value=479040.6 unit=kWh
